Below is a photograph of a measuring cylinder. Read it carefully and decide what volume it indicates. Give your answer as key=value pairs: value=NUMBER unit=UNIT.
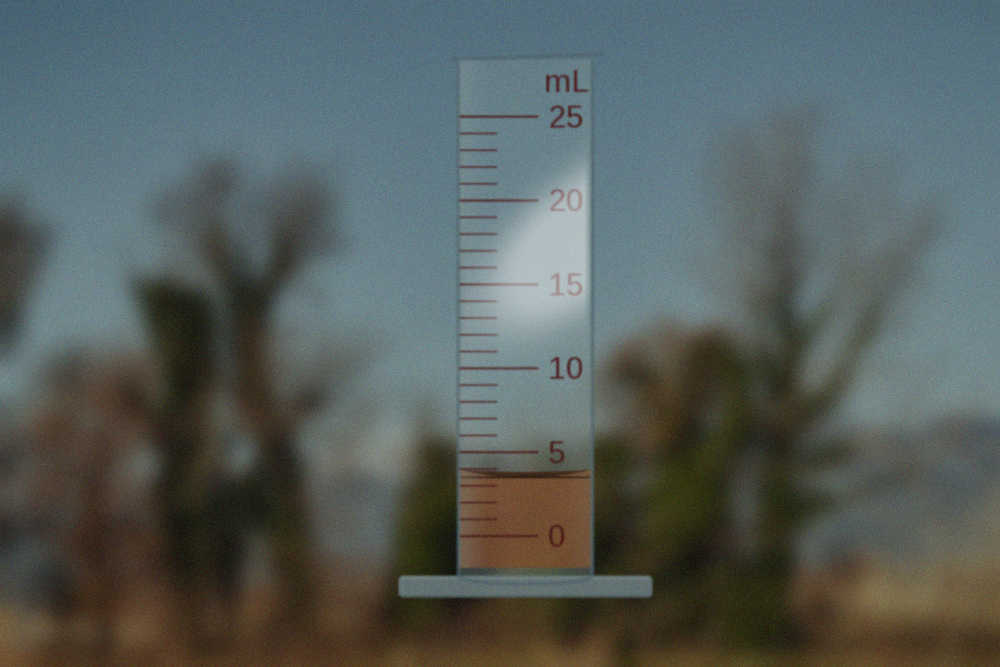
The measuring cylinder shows value=3.5 unit=mL
